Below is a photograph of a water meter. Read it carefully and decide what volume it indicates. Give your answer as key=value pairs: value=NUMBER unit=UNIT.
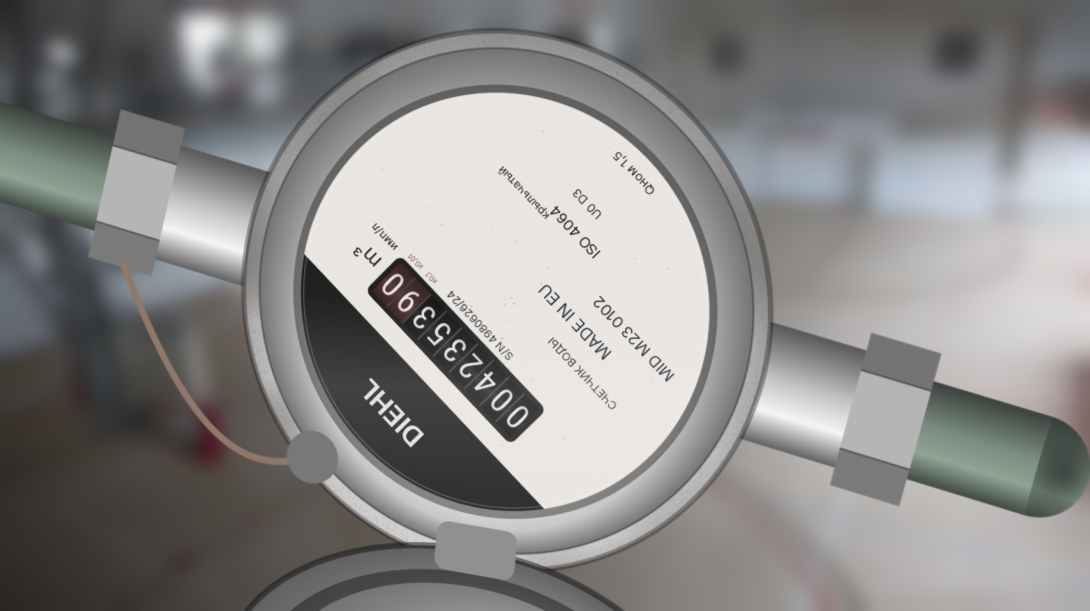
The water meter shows value=42353.90 unit=m³
